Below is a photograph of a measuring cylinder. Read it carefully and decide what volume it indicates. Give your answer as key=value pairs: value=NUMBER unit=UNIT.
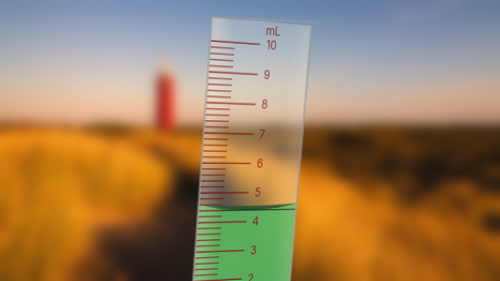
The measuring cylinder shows value=4.4 unit=mL
